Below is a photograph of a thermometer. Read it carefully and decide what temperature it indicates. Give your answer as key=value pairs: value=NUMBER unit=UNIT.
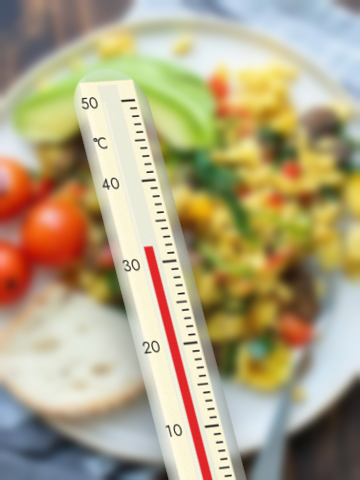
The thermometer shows value=32 unit=°C
